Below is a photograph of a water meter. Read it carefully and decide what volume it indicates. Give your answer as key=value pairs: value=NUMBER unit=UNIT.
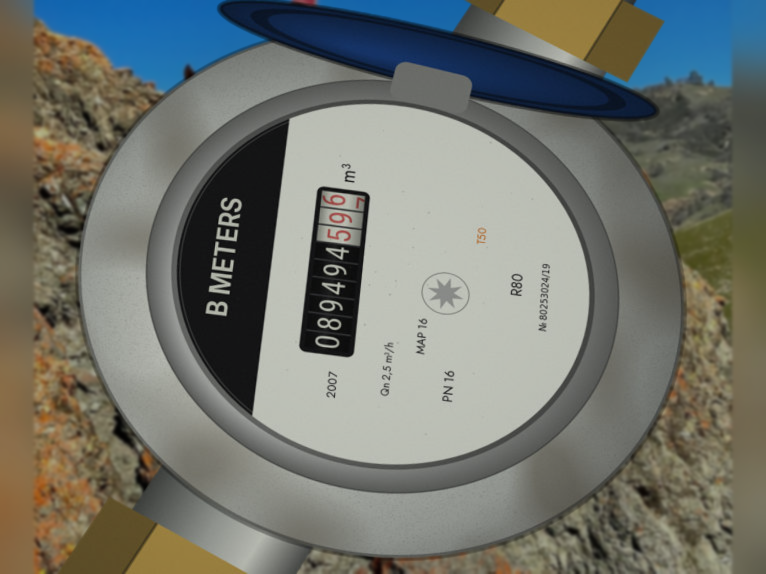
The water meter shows value=89494.596 unit=m³
